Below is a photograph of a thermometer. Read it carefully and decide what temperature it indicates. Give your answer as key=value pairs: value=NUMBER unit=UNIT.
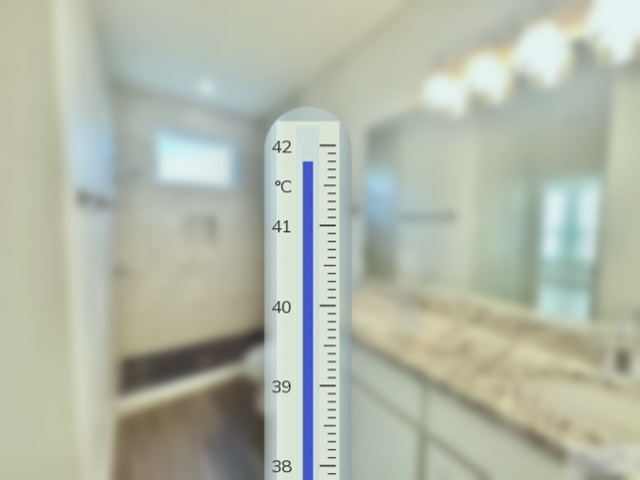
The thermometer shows value=41.8 unit=°C
